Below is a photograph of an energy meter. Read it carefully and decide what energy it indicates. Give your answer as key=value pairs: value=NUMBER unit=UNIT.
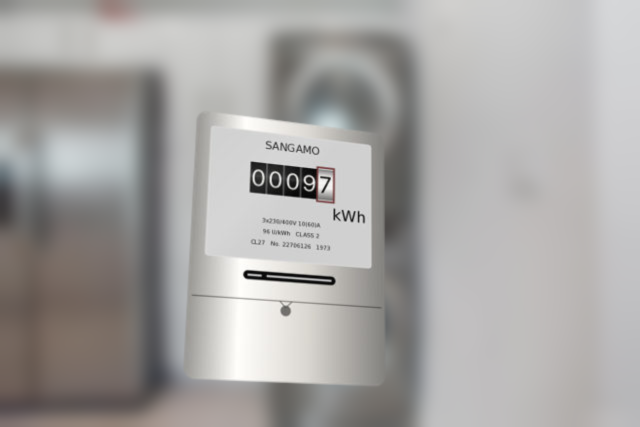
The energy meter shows value=9.7 unit=kWh
